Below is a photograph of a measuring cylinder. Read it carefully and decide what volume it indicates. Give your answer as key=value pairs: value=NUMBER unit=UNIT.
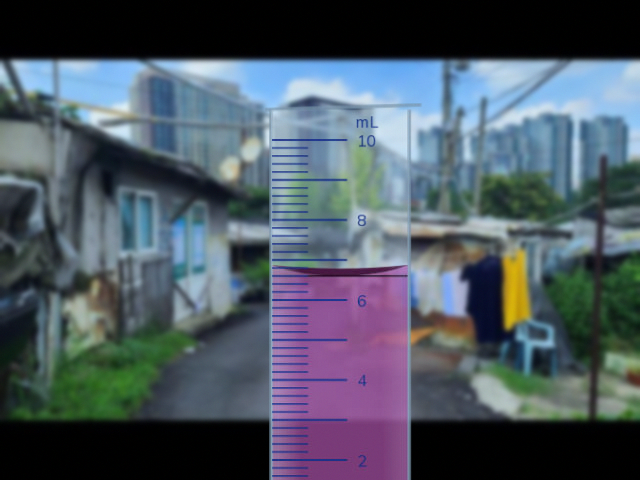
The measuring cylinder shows value=6.6 unit=mL
